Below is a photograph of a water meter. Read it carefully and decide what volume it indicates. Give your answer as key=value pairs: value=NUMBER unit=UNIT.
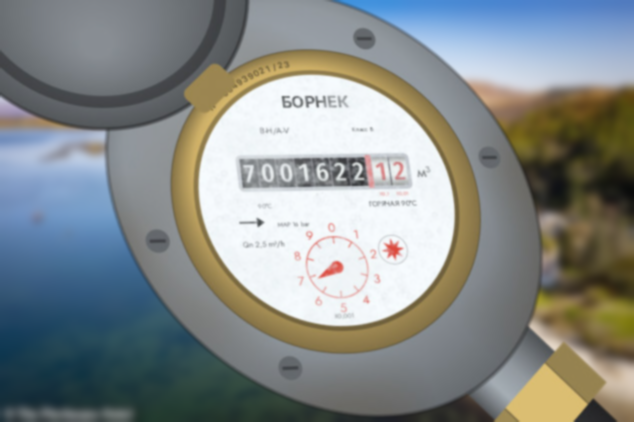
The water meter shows value=7001622.126 unit=m³
